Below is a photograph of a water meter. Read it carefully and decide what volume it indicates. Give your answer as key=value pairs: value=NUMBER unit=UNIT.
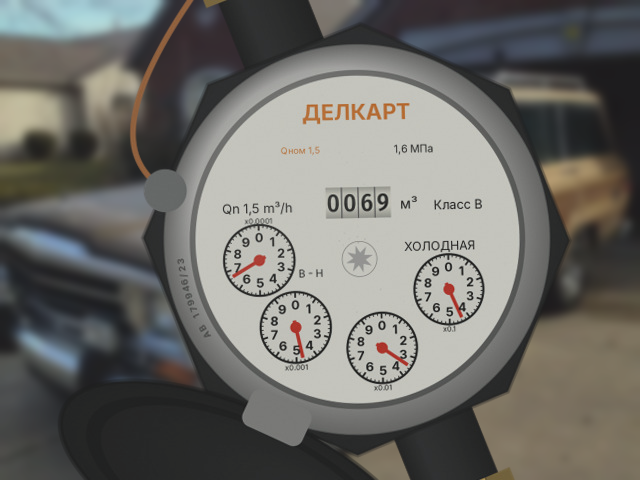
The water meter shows value=69.4346 unit=m³
